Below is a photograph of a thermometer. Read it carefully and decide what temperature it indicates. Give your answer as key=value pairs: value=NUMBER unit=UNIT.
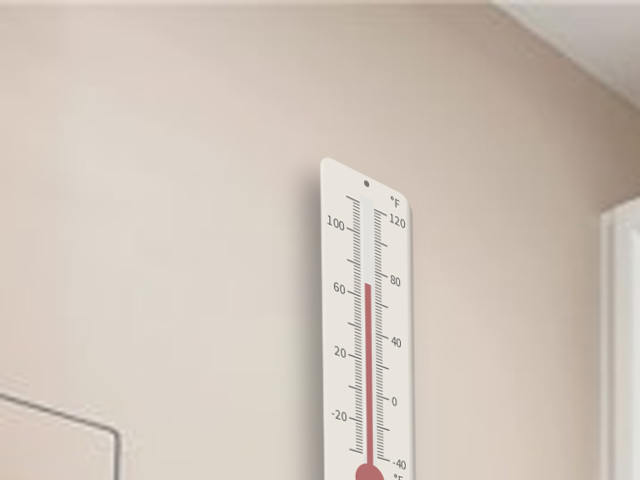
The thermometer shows value=70 unit=°F
